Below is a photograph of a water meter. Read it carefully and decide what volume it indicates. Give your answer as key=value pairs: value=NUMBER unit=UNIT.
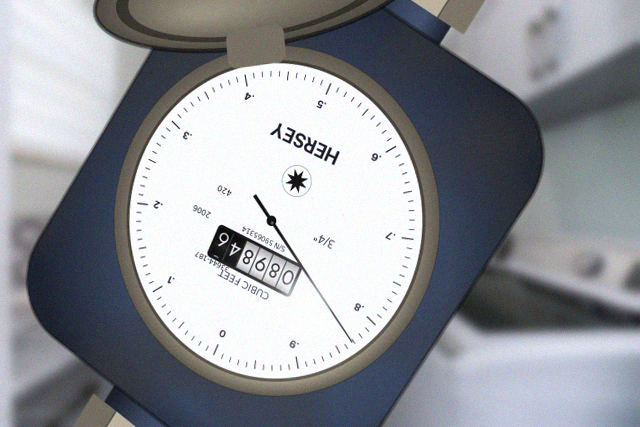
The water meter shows value=89845.83 unit=ft³
